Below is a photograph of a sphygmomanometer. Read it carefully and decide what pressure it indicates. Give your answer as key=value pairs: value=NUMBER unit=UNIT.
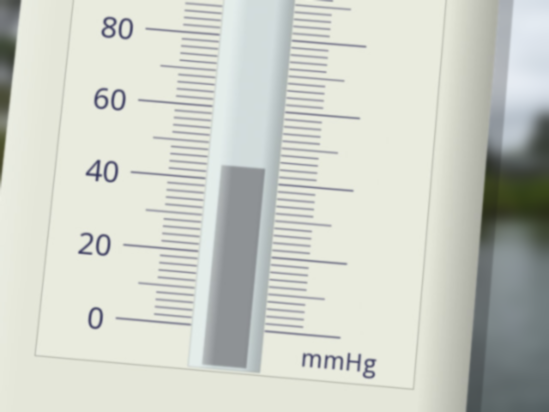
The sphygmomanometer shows value=44 unit=mmHg
